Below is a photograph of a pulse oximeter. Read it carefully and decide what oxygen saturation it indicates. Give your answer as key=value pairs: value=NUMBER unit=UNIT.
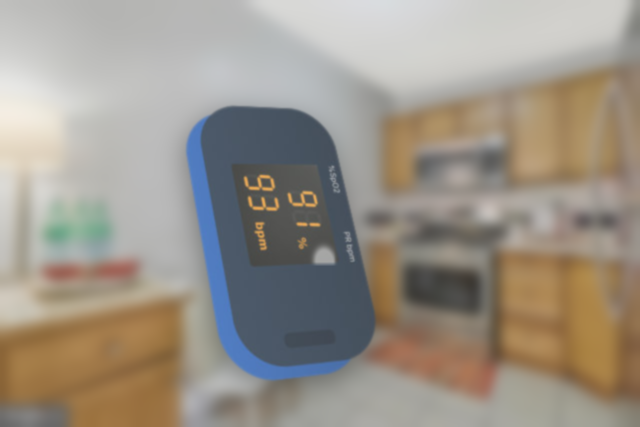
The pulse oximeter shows value=91 unit=%
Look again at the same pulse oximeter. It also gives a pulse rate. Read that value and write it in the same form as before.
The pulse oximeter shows value=93 unit=bpm
